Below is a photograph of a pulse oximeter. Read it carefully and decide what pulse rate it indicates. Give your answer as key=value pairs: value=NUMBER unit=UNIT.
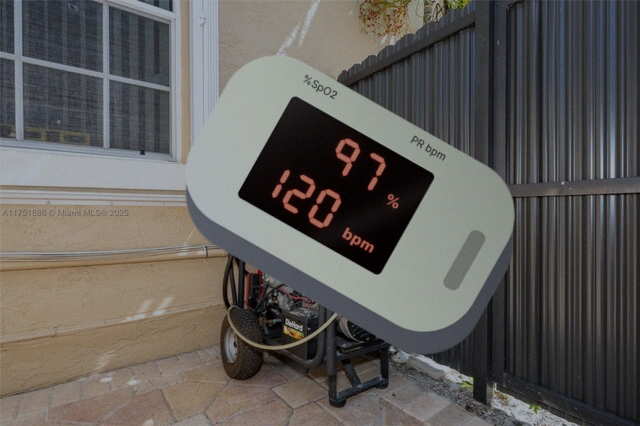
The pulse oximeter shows value=120 unit=bpm
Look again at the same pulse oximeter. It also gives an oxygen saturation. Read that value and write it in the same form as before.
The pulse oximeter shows value=97 unit=%
